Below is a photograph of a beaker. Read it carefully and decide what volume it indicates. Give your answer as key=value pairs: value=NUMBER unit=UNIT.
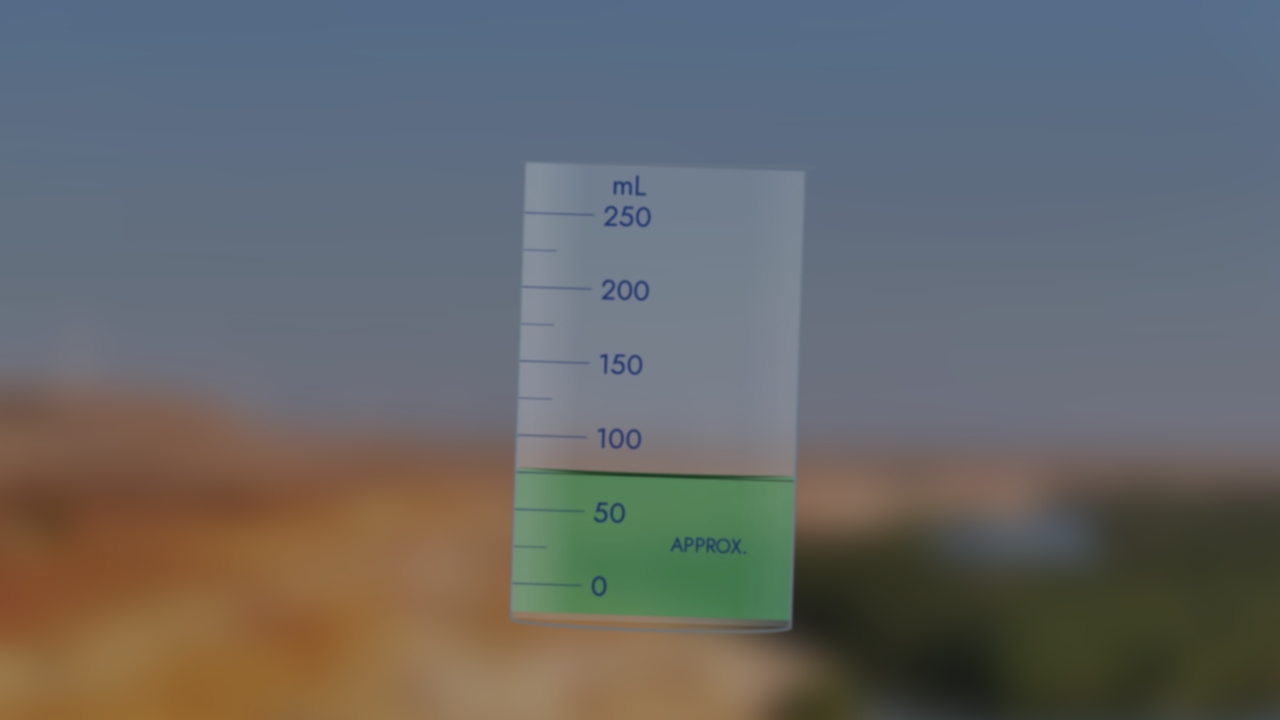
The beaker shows value=75 unit=mL
